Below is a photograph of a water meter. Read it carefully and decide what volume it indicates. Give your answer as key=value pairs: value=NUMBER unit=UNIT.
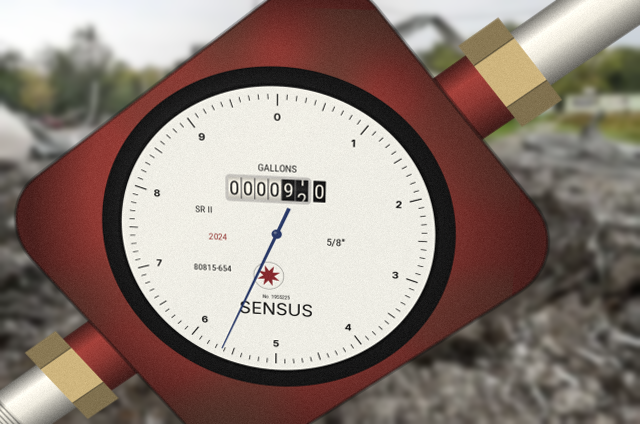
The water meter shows value=915.6 unit=gal
